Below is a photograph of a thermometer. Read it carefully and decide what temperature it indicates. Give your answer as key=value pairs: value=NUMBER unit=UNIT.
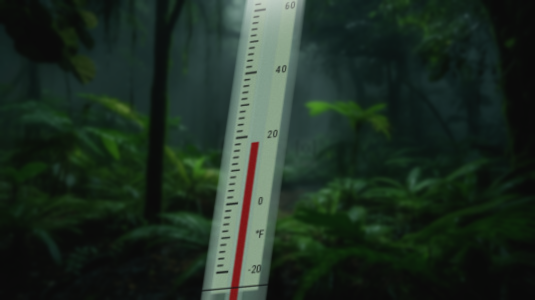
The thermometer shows value=18 unit=°F
